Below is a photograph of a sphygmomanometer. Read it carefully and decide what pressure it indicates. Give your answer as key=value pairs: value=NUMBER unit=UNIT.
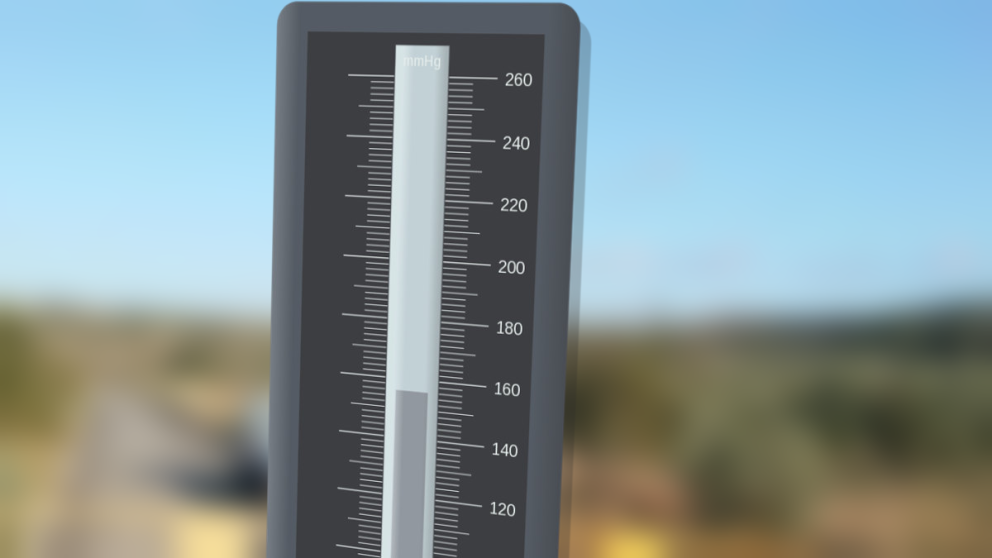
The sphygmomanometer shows value=156 unit=mmHg
